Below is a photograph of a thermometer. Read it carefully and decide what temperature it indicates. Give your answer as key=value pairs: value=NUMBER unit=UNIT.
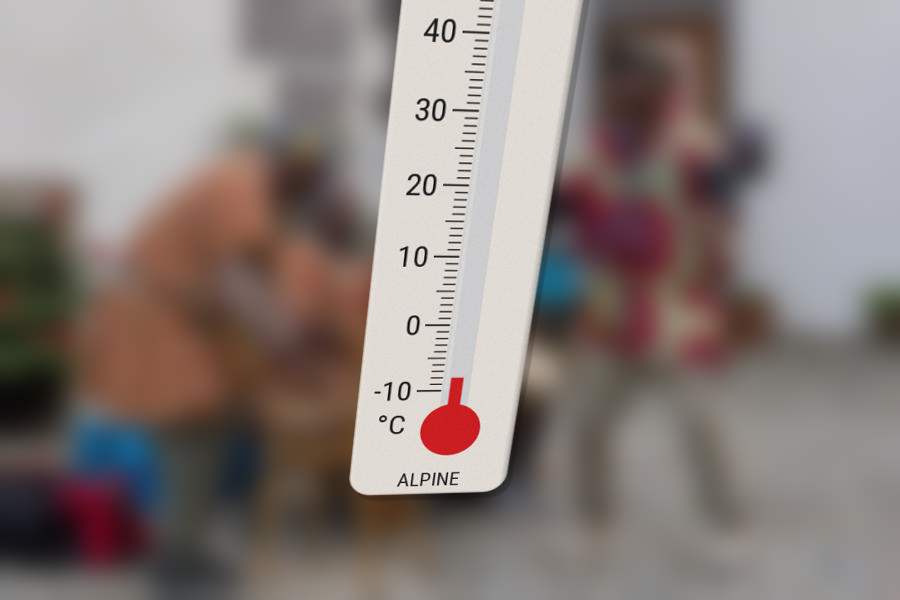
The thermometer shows value=-8 unit=°C
